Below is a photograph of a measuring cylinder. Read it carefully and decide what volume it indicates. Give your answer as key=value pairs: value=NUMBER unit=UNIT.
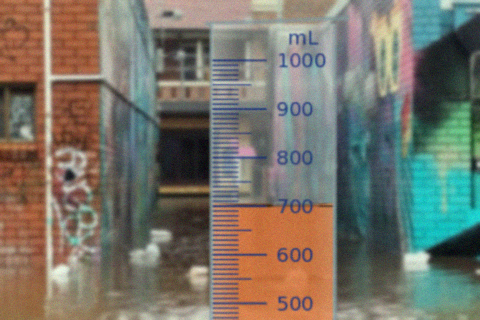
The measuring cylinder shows value=700 unit=mL
